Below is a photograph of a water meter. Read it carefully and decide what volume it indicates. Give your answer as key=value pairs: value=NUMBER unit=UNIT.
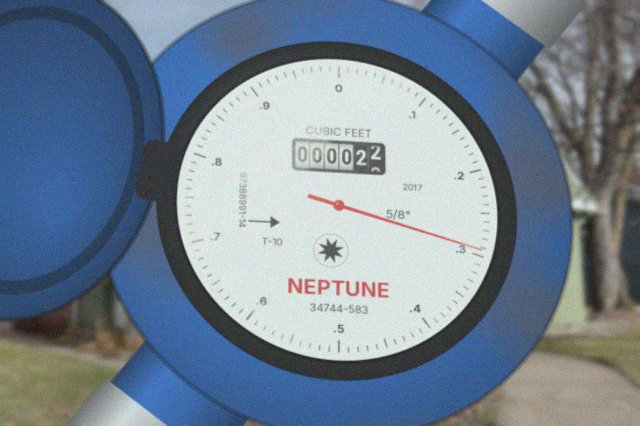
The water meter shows value=22.29 unit=ft³
